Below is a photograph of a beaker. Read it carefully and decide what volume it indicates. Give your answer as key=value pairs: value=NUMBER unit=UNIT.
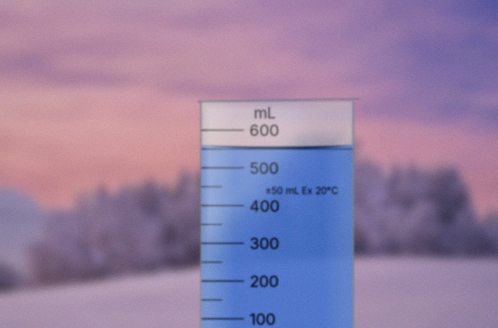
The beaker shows value=550 unit=mL
